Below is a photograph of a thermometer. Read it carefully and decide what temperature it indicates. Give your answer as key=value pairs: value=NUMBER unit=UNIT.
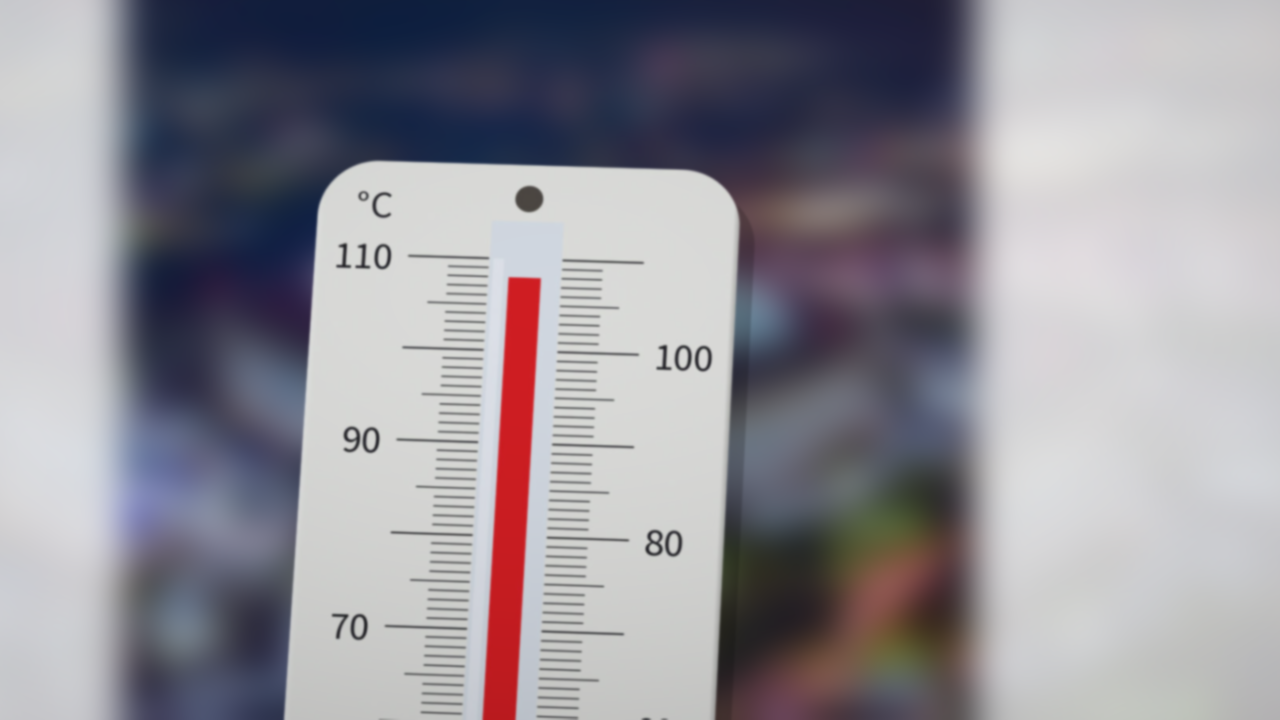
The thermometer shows value=108 unit=°C
